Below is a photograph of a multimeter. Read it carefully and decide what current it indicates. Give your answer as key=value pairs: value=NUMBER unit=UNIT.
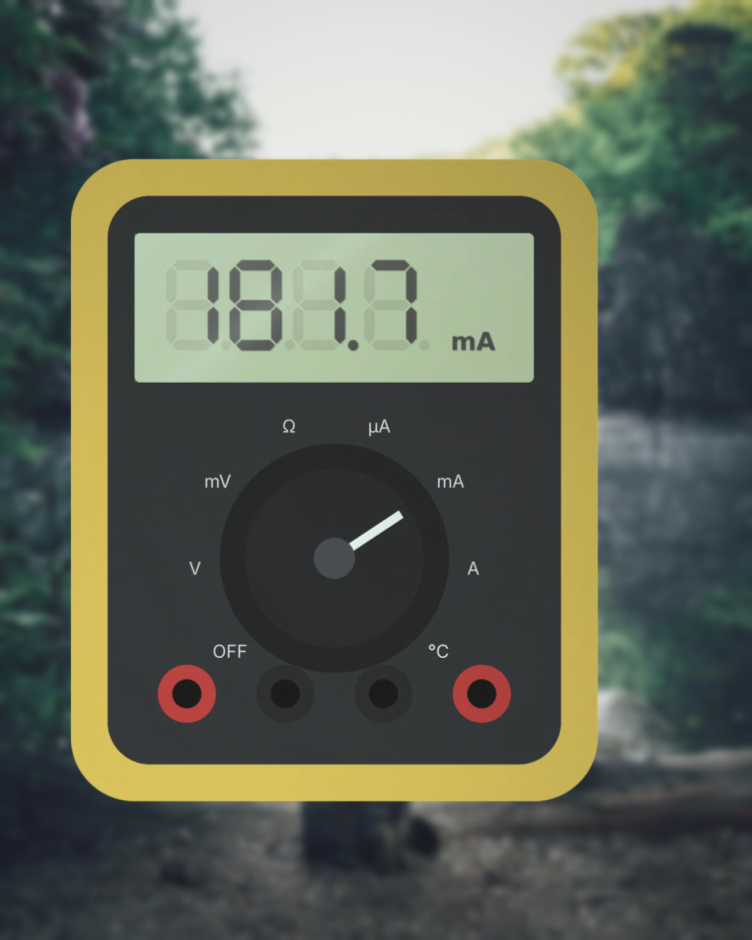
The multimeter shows value=181.7 unit=mA
